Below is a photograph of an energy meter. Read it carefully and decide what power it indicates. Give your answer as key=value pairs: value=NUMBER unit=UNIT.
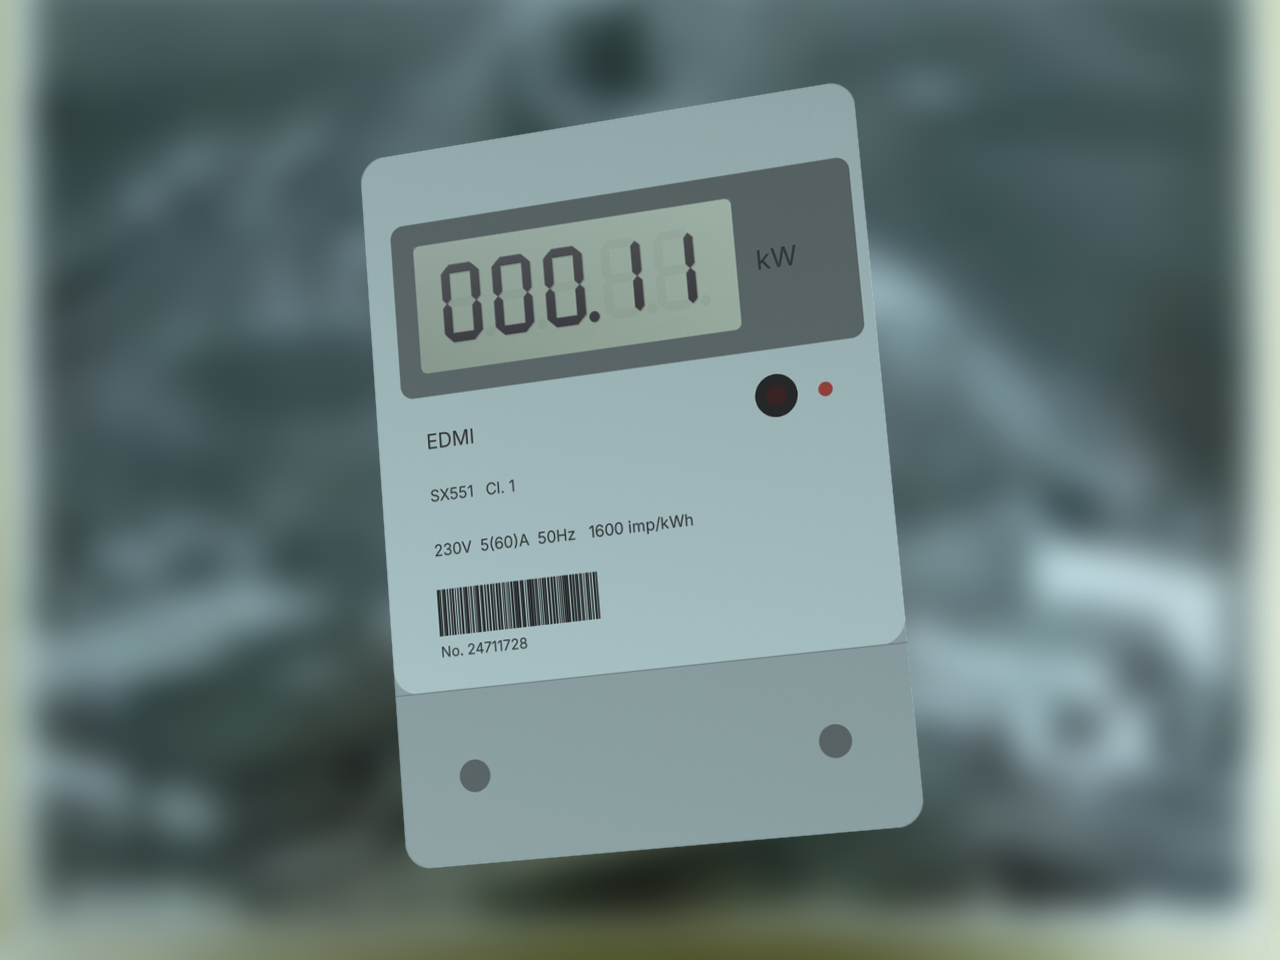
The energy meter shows value=0.11 unit=kW
